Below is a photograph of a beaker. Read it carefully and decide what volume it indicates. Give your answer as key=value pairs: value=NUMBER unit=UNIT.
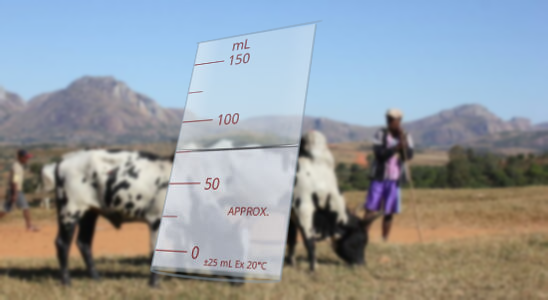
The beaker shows value=75 unit=mL
